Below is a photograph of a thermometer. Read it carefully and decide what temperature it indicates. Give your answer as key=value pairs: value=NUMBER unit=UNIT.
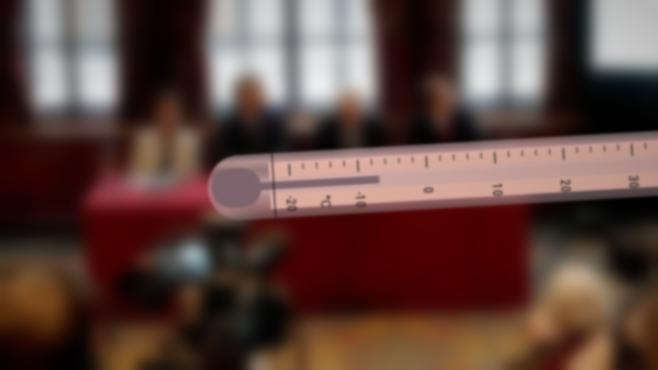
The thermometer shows value=-7 unit=°C
